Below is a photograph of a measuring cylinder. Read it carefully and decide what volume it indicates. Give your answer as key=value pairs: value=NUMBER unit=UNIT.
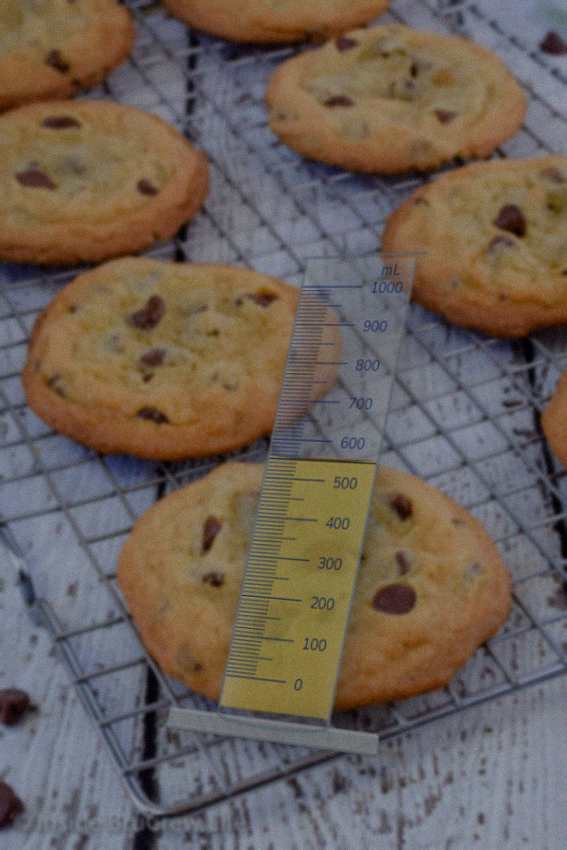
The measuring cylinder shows value=550 unit=mL
